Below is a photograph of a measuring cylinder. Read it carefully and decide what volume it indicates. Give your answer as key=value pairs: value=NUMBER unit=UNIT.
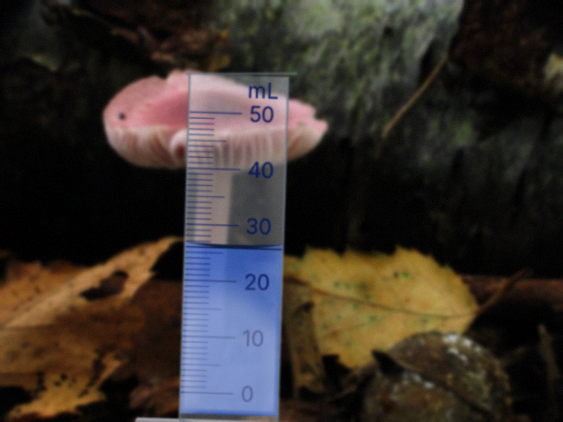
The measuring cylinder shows value=26 unit=mL
